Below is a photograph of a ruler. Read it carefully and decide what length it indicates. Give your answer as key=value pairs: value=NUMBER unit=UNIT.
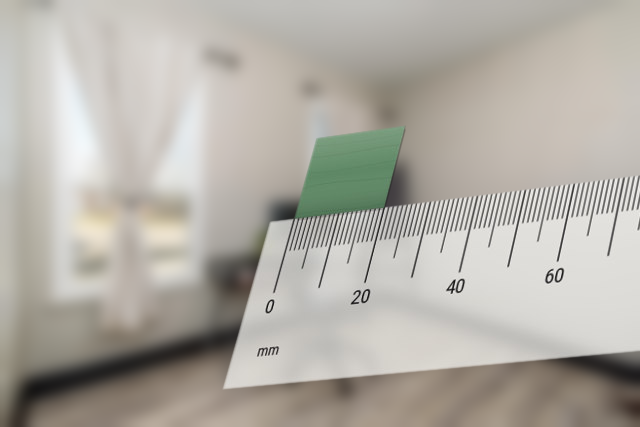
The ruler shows value=20 unit=mm
